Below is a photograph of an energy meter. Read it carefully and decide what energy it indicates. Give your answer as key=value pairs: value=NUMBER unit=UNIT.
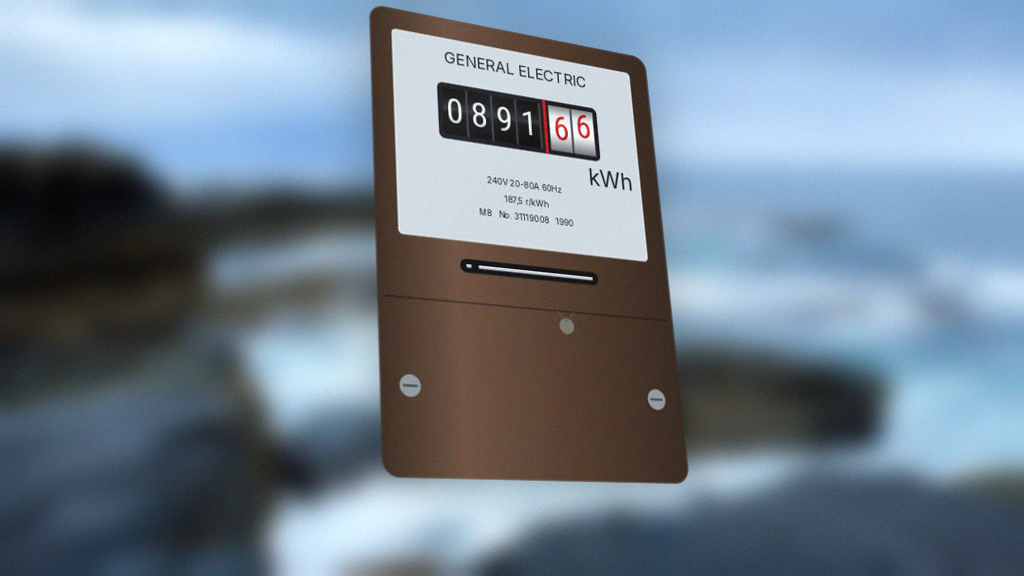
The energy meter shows value=891.66 unit=kWh
